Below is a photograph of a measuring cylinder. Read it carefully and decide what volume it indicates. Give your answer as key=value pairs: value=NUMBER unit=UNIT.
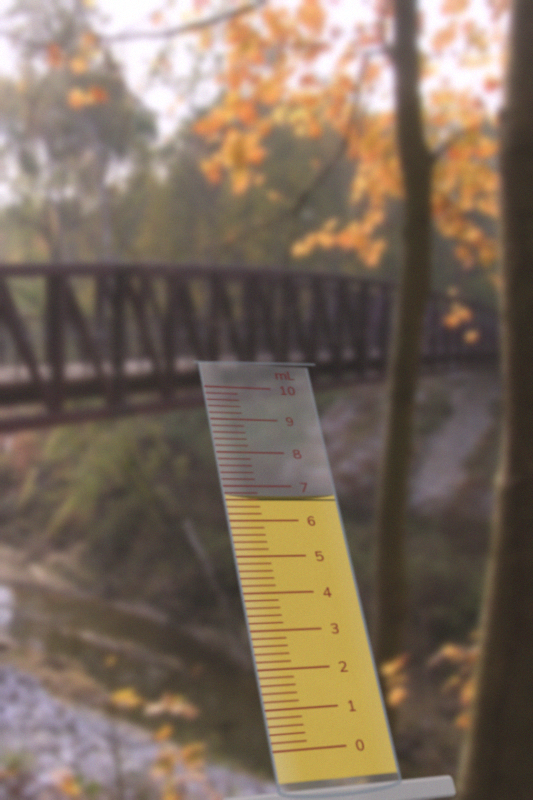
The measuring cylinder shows value=6.6 unit=mL
